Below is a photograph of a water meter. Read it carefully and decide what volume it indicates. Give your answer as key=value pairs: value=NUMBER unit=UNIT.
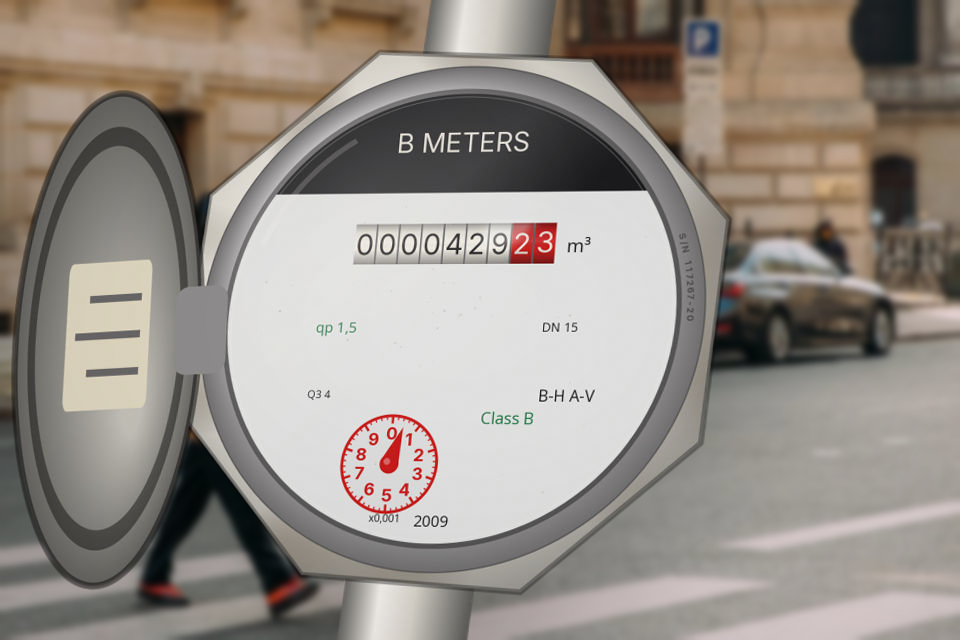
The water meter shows value=429.230 unit=m³
